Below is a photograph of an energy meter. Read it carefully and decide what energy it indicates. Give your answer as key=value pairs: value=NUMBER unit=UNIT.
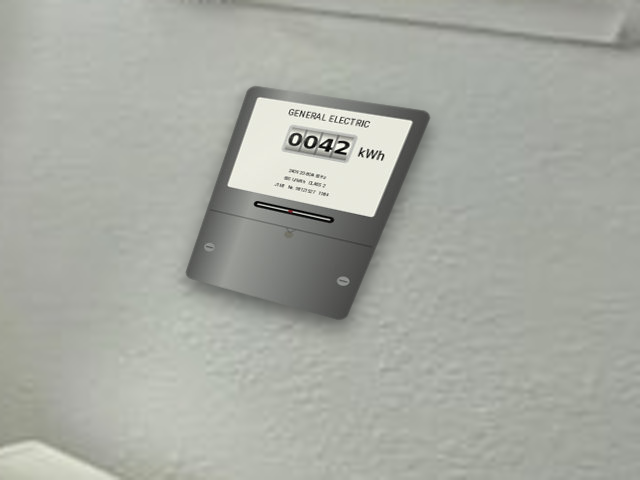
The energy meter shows value=42 unit=kWh
